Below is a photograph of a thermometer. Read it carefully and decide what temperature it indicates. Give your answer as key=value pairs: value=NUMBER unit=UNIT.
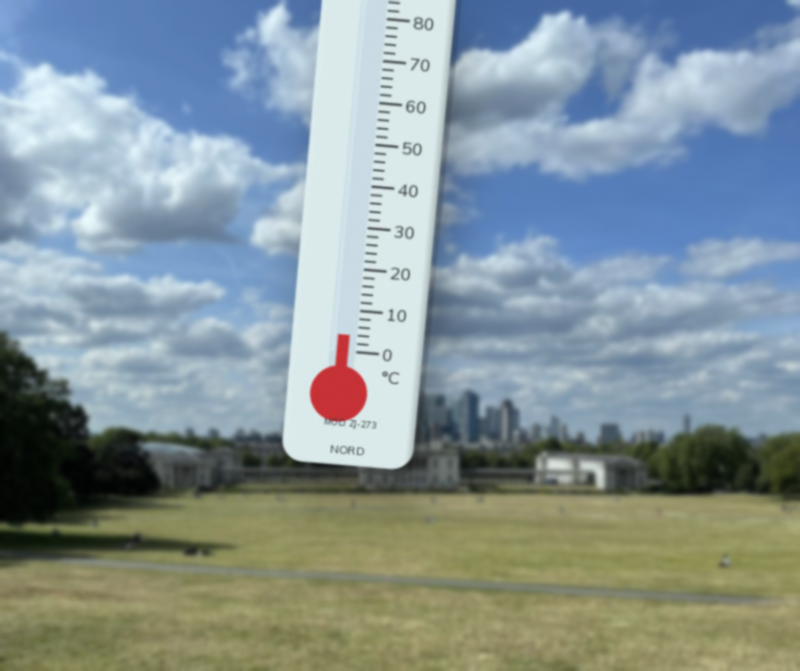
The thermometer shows value=4 unit=°C
